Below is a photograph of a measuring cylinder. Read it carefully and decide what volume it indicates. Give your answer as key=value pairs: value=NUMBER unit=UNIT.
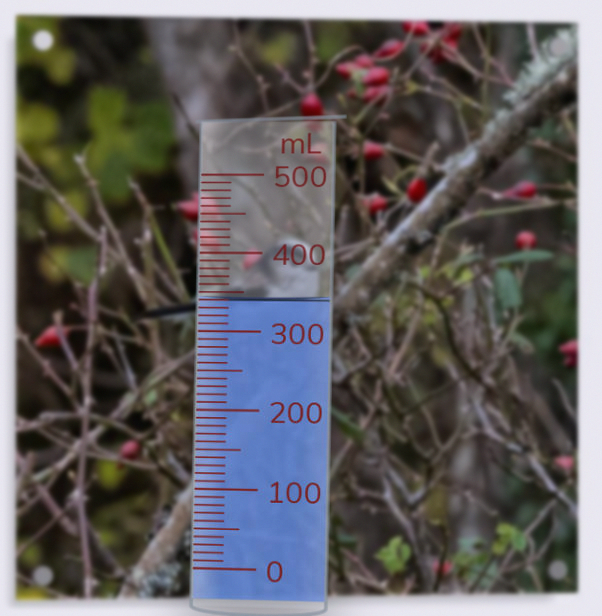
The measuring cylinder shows value=340 unit=mL
